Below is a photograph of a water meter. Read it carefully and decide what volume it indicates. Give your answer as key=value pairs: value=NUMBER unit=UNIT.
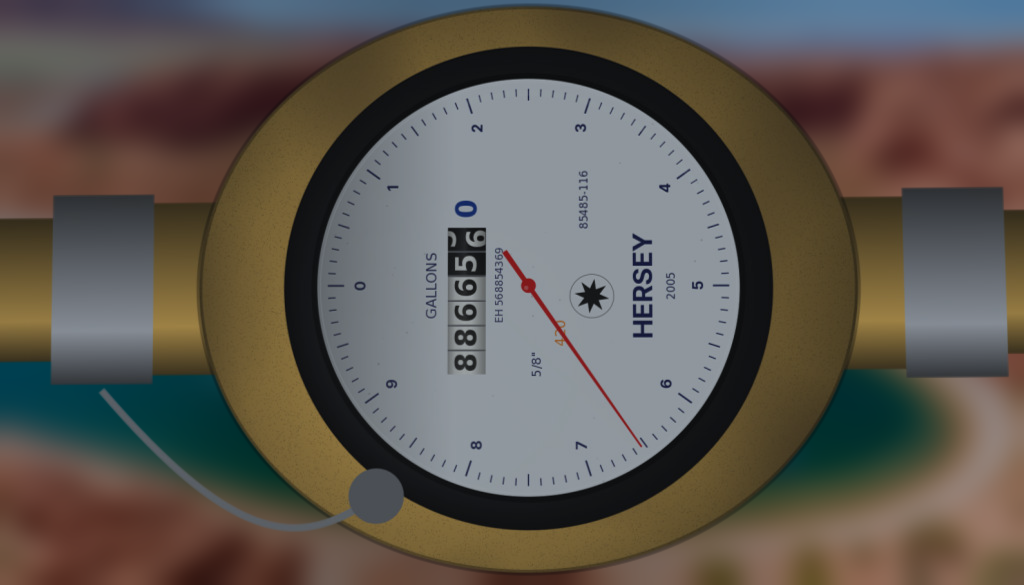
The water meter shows value=8866556.5 unit=gal
